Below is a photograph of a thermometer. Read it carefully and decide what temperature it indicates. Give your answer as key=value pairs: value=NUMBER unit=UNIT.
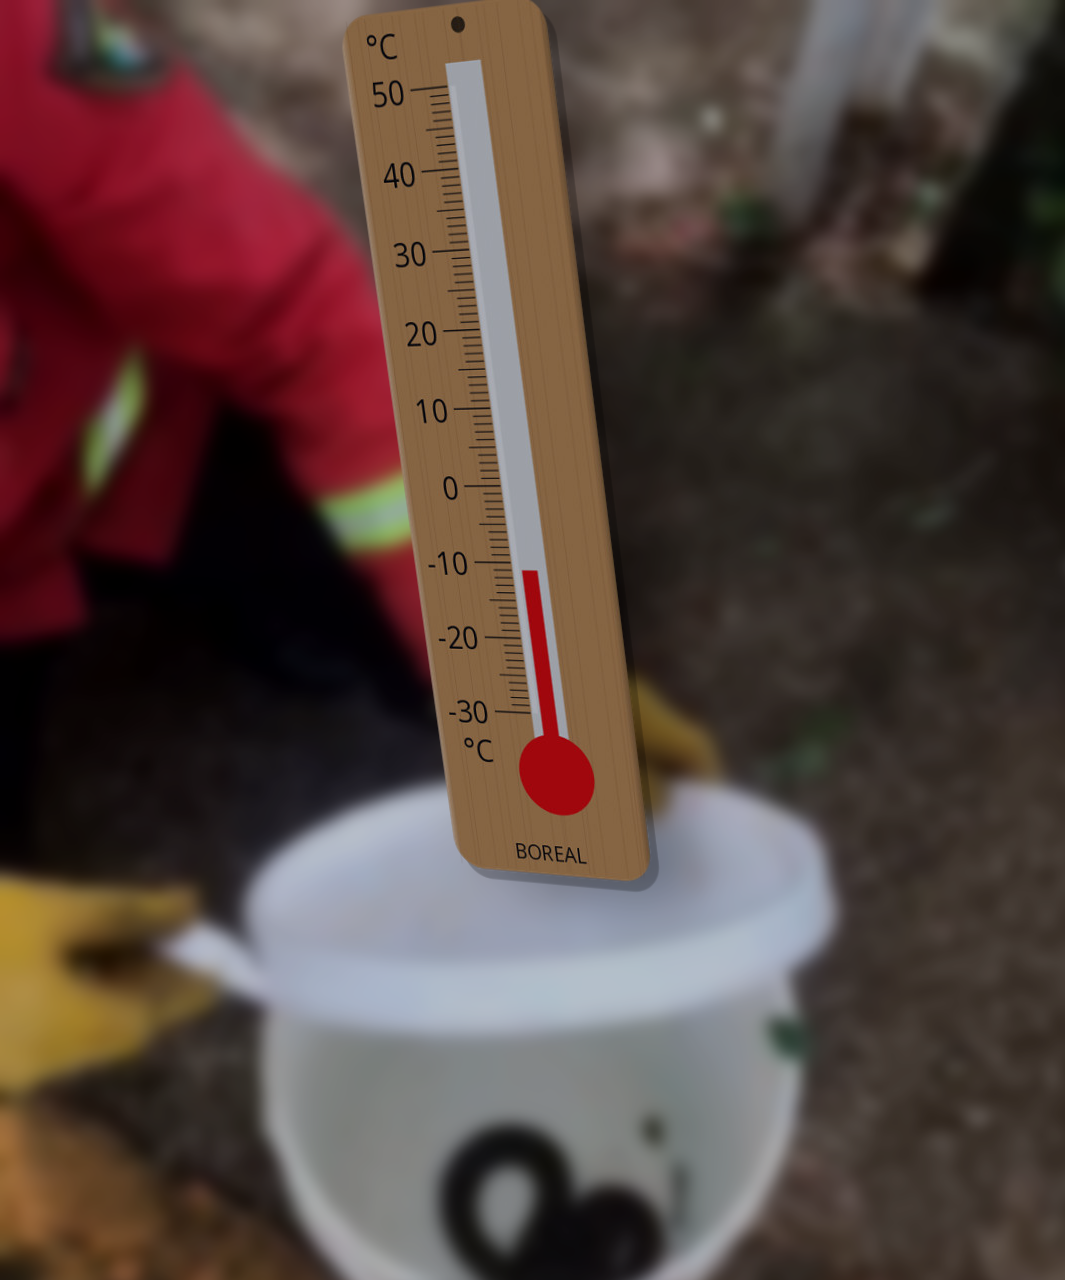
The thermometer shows value=-11 unit=°C
